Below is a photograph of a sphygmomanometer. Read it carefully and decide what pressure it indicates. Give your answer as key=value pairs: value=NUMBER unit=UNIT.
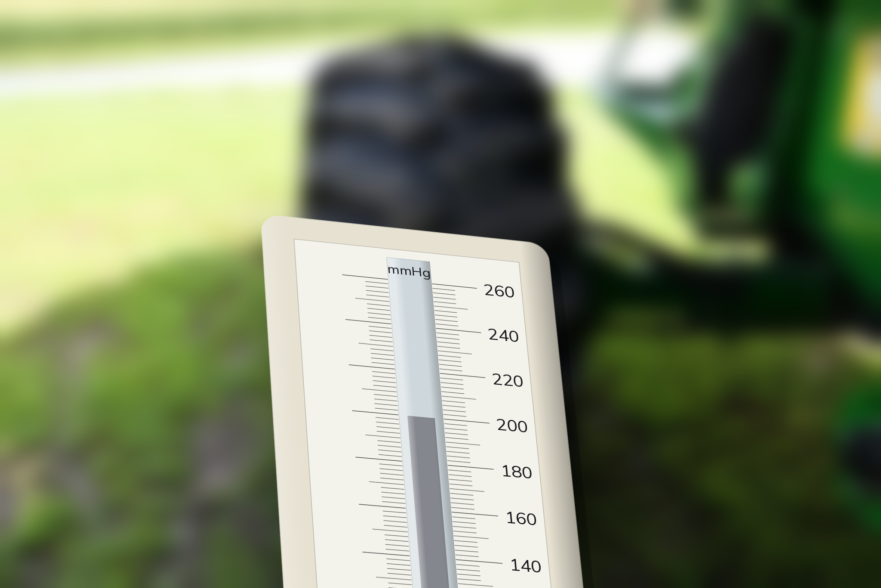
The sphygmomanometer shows value=200 unit=mmHg
